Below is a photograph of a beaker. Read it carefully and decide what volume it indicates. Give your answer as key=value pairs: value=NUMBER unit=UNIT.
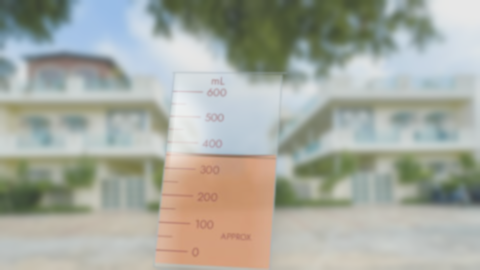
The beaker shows value=350 unit=mL
